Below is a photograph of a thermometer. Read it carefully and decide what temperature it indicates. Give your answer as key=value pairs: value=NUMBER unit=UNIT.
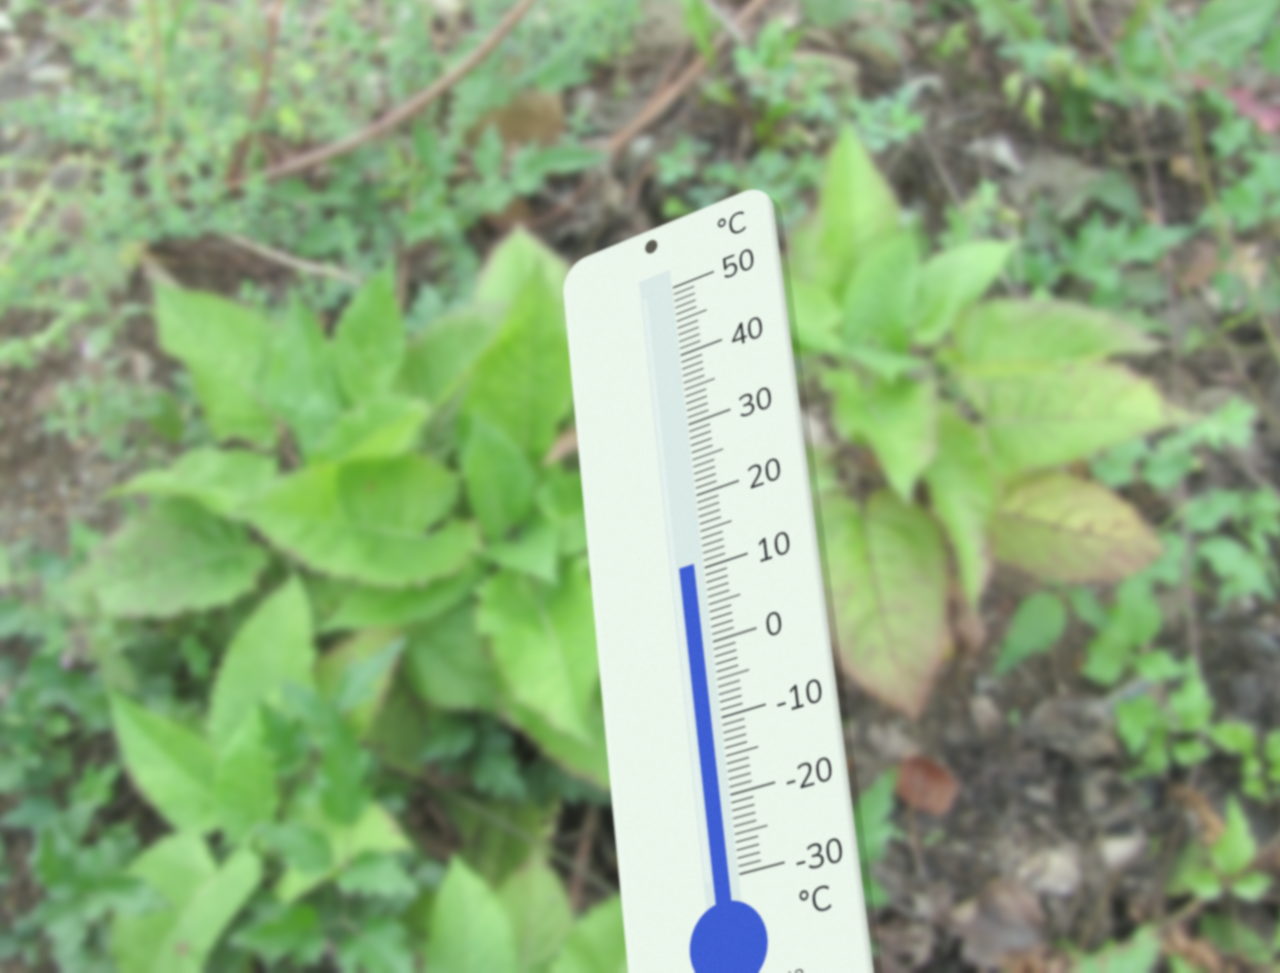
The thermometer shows value=11 unit=°C
